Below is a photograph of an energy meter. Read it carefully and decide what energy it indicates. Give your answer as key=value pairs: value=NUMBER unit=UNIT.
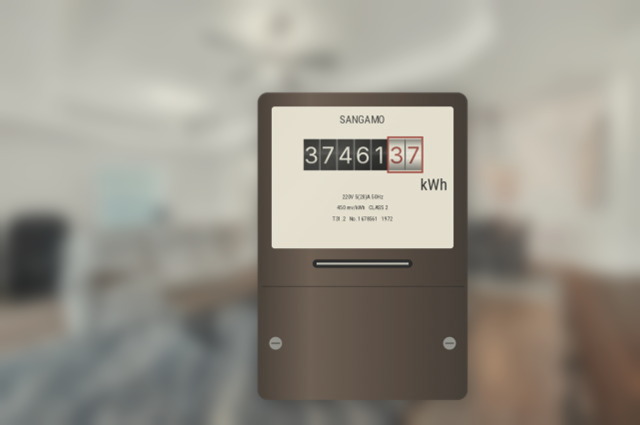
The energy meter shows value=37461.37 unit=kWh
